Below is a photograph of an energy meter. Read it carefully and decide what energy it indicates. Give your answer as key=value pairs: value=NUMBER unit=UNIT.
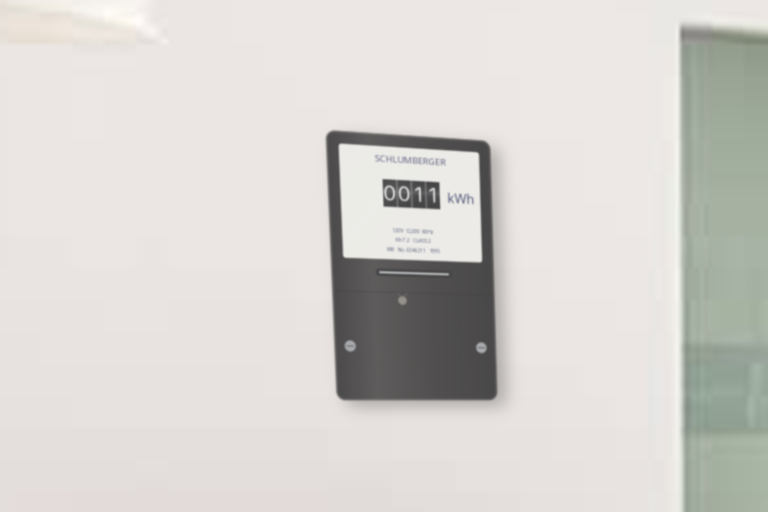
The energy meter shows value=11 unit=kWh
